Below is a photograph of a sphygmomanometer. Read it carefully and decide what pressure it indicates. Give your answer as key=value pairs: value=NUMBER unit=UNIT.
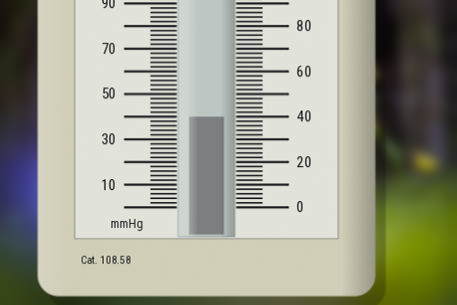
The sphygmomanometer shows value=40 unit=mmHg
